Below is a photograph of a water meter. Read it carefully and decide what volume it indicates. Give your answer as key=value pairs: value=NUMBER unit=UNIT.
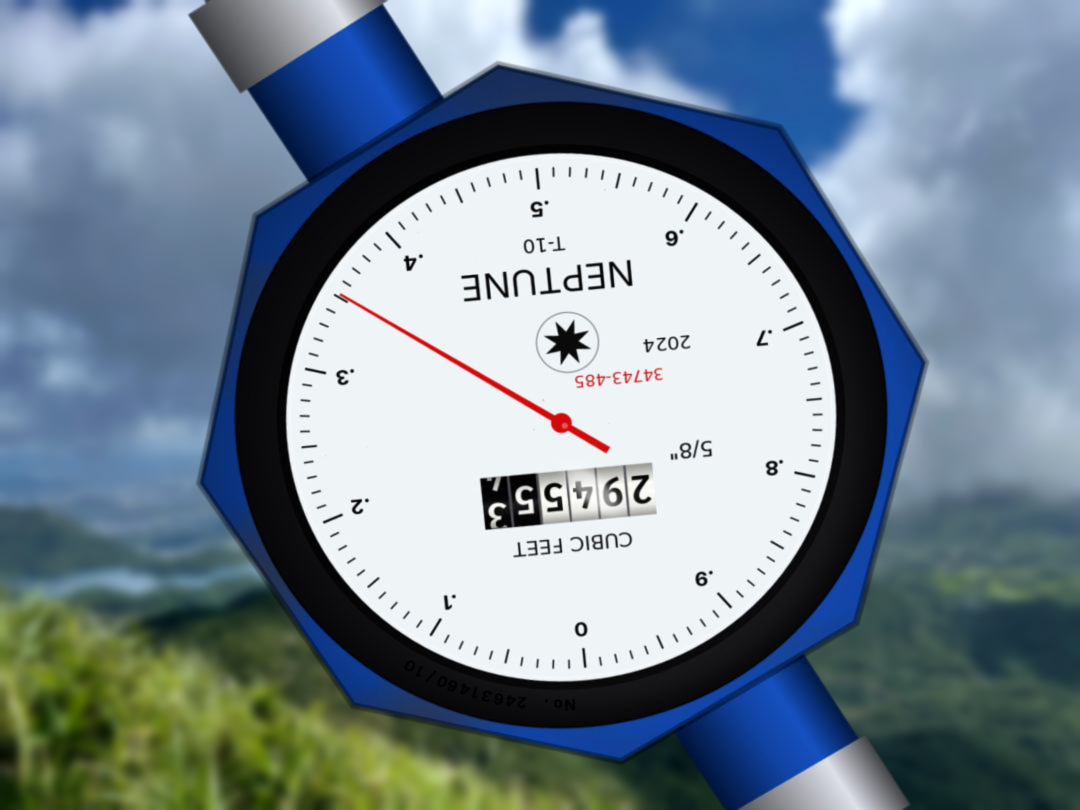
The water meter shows value=294553.35 unit=ft³
